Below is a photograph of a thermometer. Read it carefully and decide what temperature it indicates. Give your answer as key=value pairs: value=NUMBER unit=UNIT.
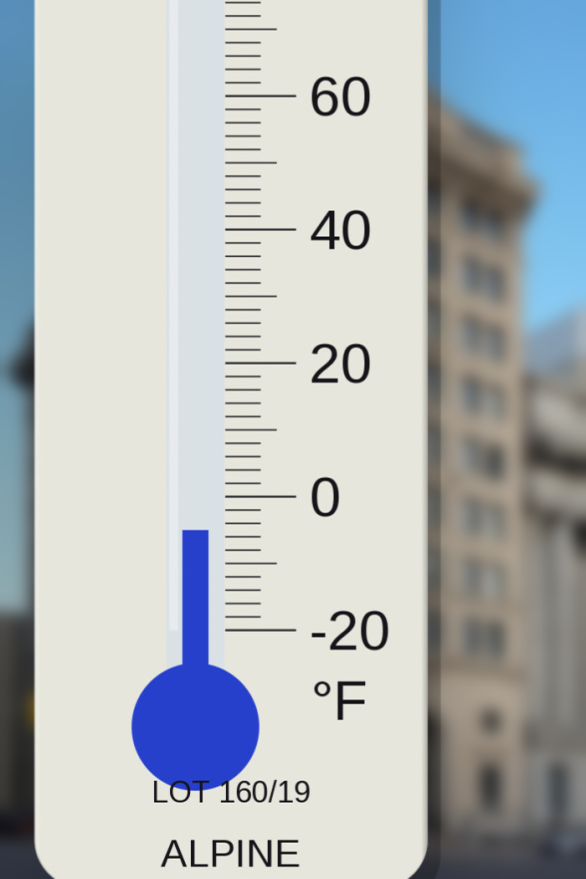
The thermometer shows value=-5 unit=°F
